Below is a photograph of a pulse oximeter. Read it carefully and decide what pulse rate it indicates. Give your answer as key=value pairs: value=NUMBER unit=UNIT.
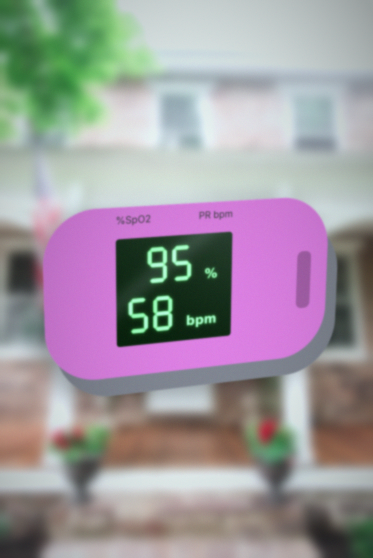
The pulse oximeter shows value=58 unit=bpm
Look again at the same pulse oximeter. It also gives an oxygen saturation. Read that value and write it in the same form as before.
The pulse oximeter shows value=95 unit=%
